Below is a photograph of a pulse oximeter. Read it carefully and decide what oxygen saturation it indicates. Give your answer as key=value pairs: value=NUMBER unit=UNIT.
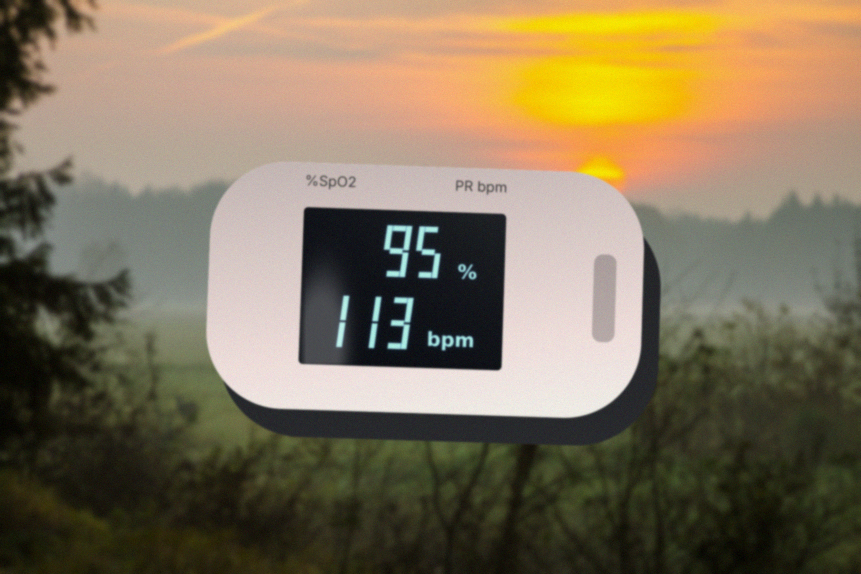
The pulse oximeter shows value=95 unit=%
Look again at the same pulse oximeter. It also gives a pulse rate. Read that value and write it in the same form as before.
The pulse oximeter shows value=113 unit=bpm
